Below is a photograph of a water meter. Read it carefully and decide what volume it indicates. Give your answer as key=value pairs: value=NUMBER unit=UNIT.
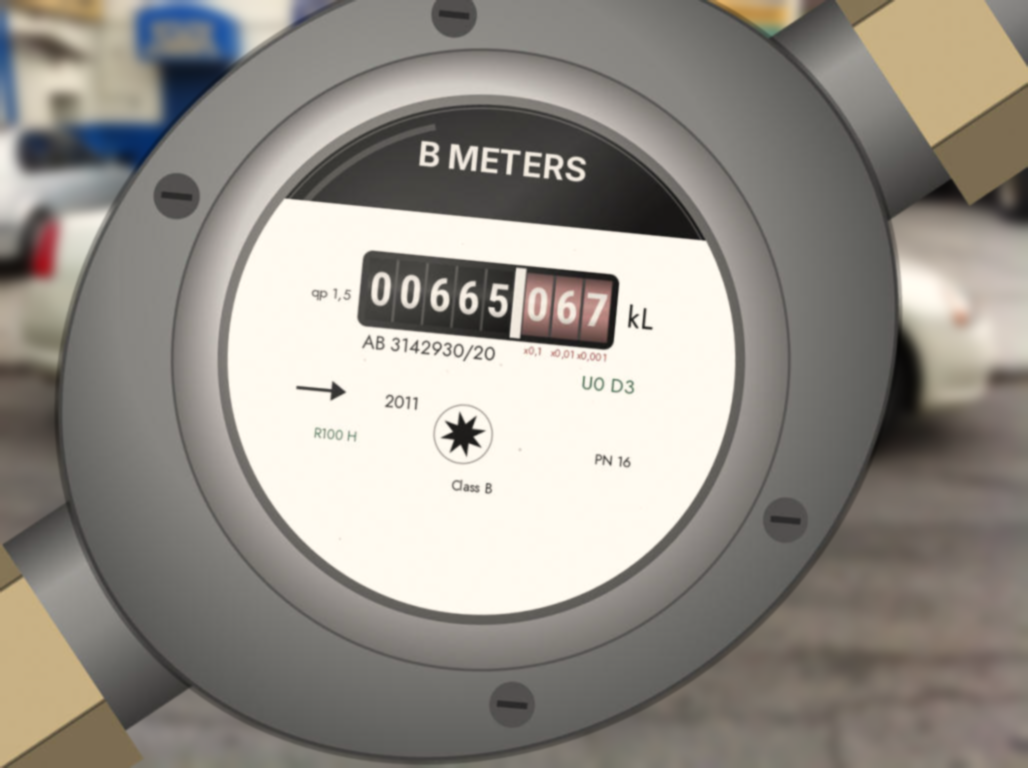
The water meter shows value=665.067 unit=kL
